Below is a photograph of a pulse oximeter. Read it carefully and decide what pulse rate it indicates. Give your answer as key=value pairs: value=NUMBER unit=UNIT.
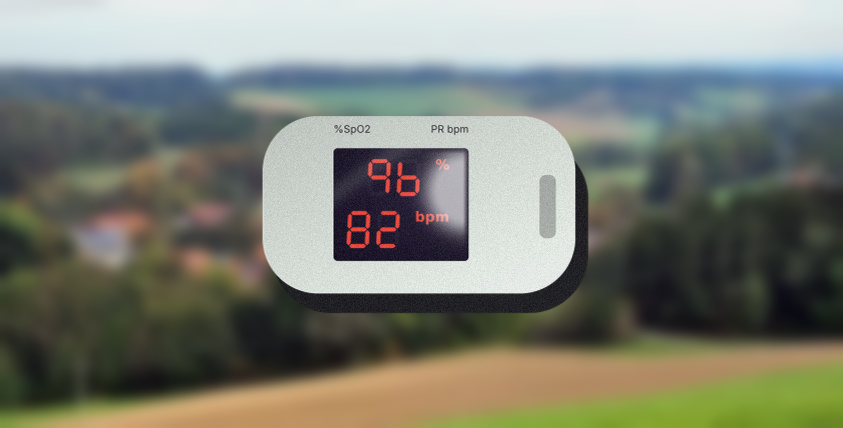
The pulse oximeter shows value=82 unit=bpm
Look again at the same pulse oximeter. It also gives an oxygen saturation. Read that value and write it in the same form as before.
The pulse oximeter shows value=96 unit=%
